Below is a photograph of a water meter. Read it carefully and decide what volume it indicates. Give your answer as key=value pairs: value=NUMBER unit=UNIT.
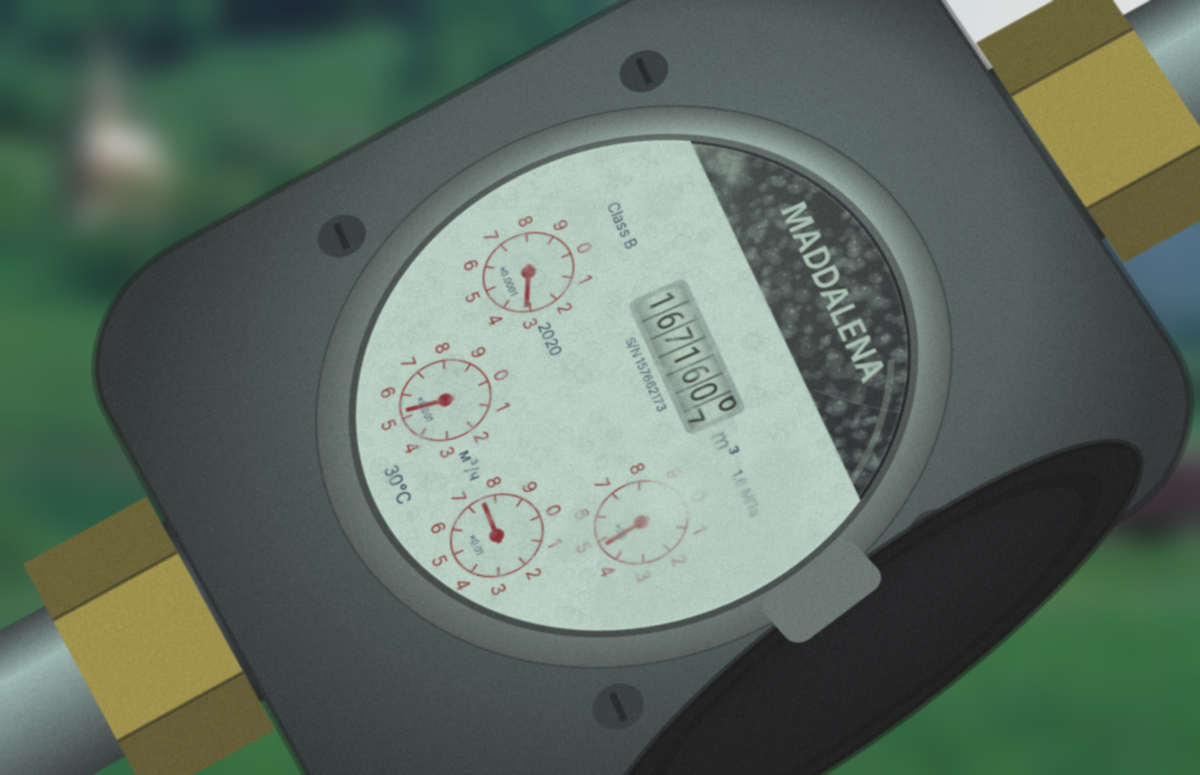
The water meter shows value=1671606.4753 unit=m³
